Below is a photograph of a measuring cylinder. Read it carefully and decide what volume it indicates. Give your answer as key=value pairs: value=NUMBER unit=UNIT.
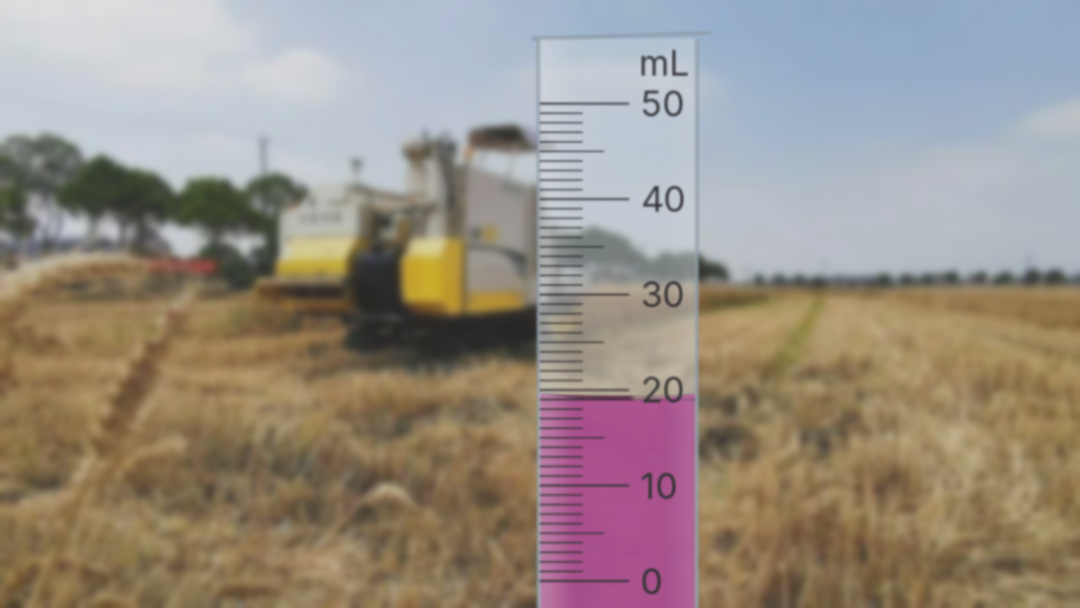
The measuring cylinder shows value=19 unit=mL
